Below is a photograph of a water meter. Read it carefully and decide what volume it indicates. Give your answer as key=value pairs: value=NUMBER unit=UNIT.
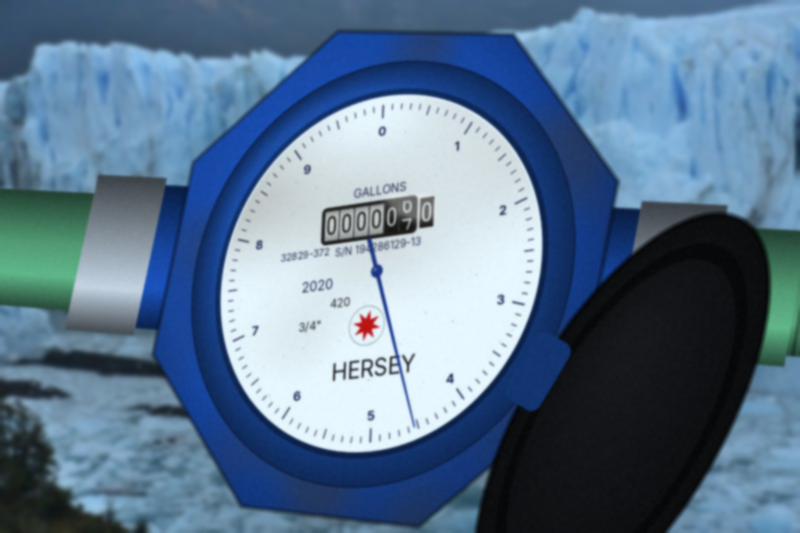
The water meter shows value=64.5 unit=gal
